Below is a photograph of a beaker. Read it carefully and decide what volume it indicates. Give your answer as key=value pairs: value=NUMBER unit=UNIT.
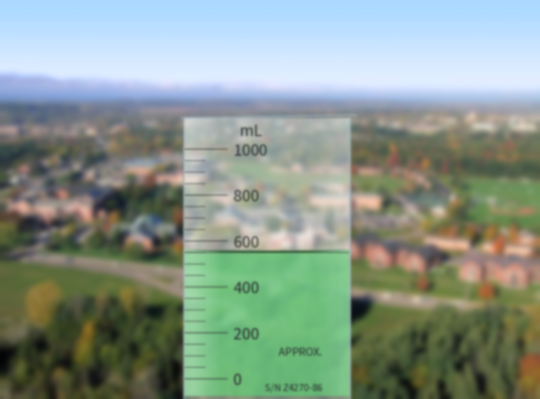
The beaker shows value=550 unit=mL
